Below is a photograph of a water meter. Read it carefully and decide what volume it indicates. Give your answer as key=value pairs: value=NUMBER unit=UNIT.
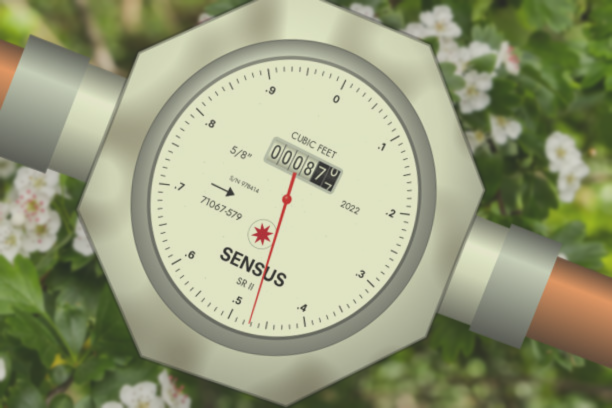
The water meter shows value=876.47 unit=ft³
